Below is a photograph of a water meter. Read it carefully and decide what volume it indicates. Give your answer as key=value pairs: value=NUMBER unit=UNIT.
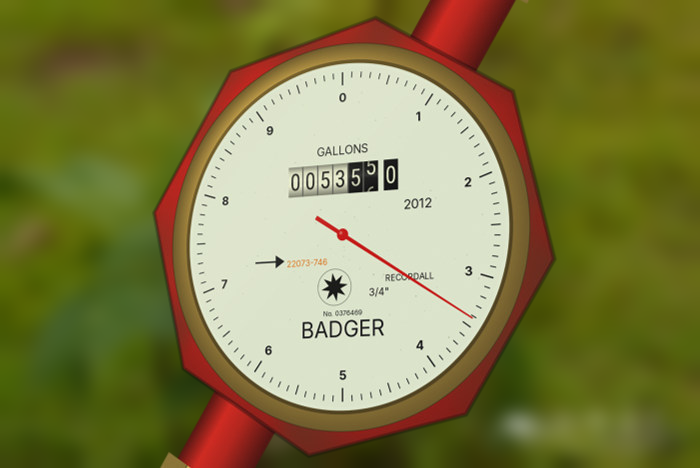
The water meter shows value=53553.4 unit=gal
